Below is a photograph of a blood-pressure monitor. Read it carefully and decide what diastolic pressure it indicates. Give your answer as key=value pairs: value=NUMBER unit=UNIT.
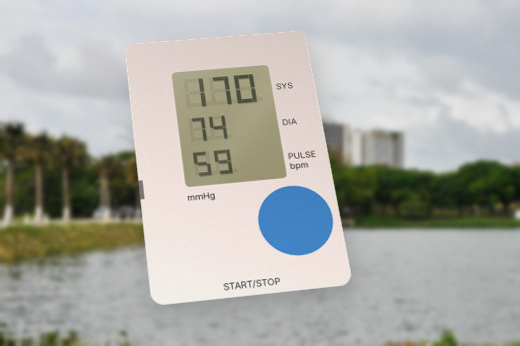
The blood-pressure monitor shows value=74 unit=mmHg
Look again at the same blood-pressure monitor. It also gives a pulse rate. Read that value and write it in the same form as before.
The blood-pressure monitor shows value=59 unit=bpm
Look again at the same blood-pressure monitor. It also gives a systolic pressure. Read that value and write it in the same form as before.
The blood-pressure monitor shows value=170 unit=mmHg
